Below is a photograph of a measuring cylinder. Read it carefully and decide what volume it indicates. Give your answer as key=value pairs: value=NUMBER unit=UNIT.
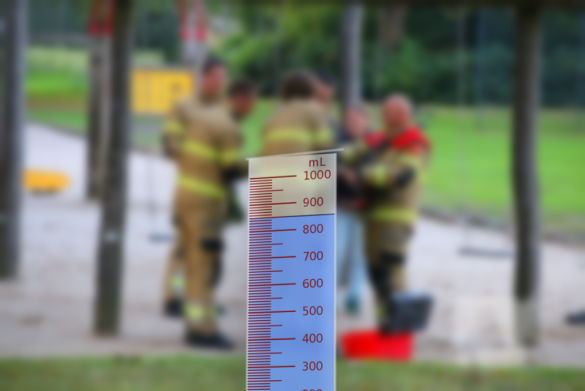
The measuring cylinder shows value=850 unit=mL
